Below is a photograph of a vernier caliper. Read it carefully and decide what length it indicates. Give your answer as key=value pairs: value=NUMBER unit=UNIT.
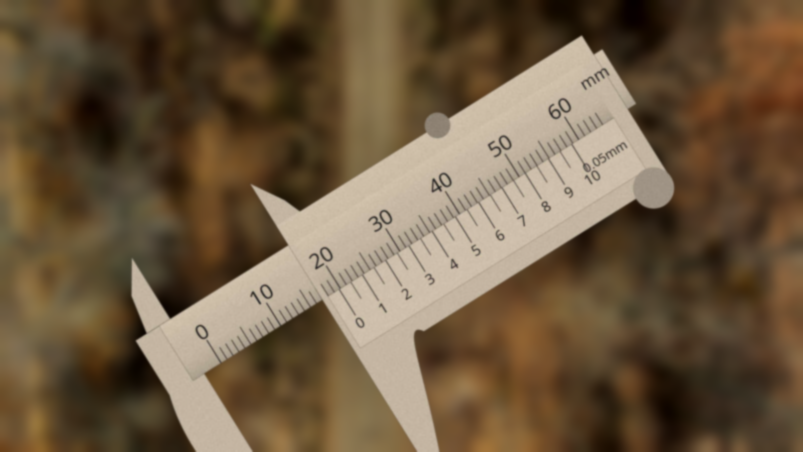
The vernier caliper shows value=19.8 unit=mm
